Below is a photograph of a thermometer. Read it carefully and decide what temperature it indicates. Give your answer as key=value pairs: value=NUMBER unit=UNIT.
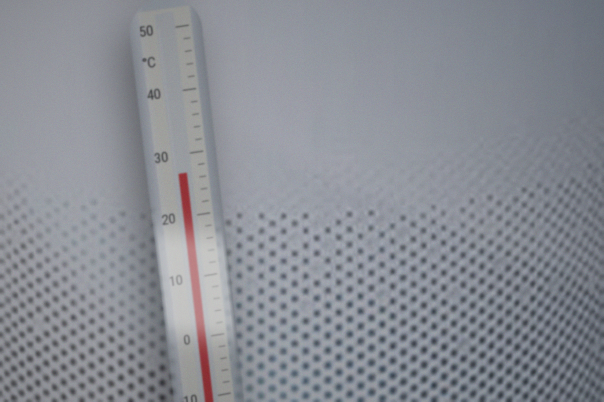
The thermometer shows value=27 unit=°C
